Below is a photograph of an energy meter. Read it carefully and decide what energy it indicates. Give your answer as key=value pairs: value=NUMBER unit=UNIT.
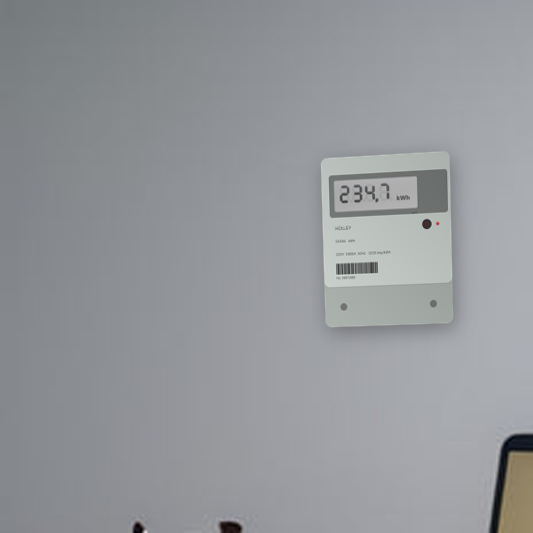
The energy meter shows value=234.7 unit=kWh
